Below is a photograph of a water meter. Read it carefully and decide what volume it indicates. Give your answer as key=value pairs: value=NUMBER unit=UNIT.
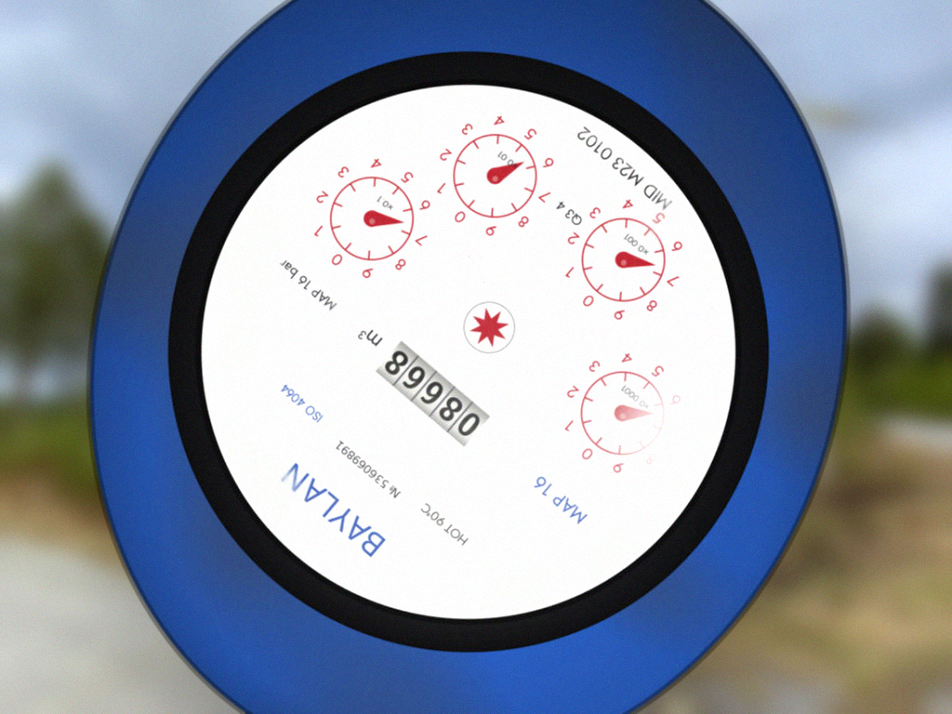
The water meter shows value=8668.6566 unit=m³
